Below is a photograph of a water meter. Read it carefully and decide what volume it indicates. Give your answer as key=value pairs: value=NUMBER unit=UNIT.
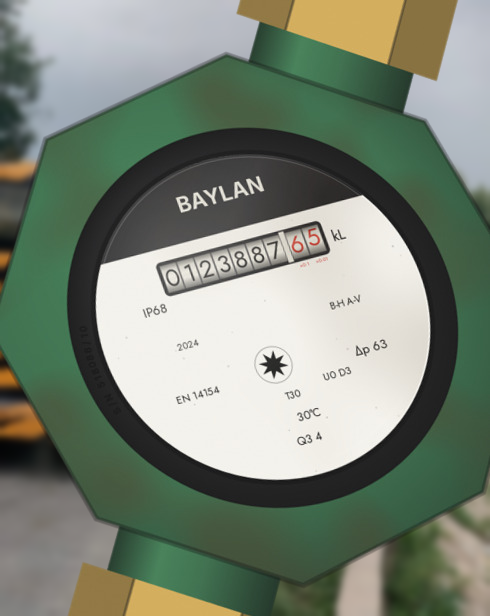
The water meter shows value=123887.65 unit=kL
